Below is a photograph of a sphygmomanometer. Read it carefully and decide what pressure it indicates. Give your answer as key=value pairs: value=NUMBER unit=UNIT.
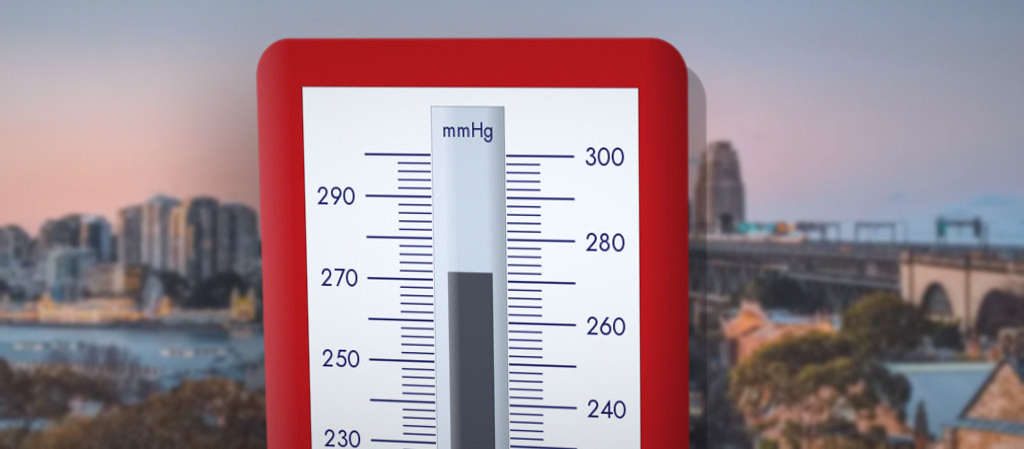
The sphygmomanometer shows value=272 unit=mmHg
